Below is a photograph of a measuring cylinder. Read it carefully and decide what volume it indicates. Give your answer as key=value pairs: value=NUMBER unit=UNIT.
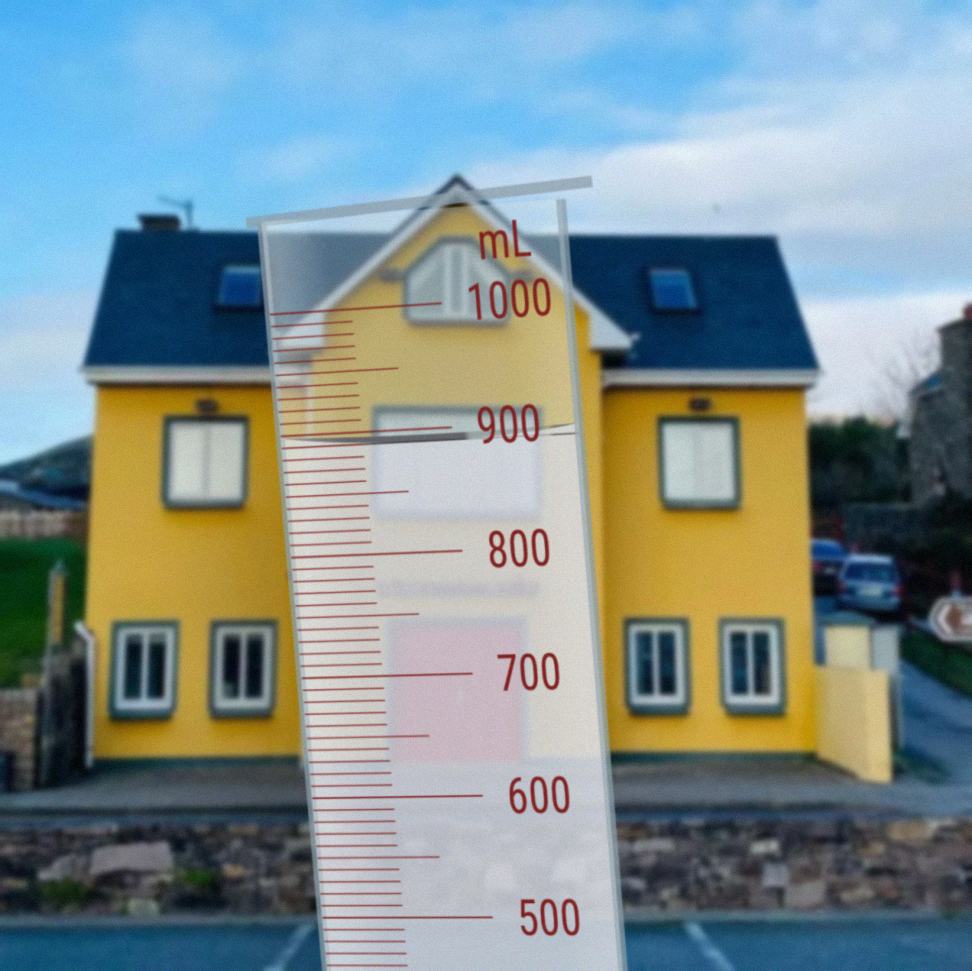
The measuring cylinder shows value=890 unit=mL
